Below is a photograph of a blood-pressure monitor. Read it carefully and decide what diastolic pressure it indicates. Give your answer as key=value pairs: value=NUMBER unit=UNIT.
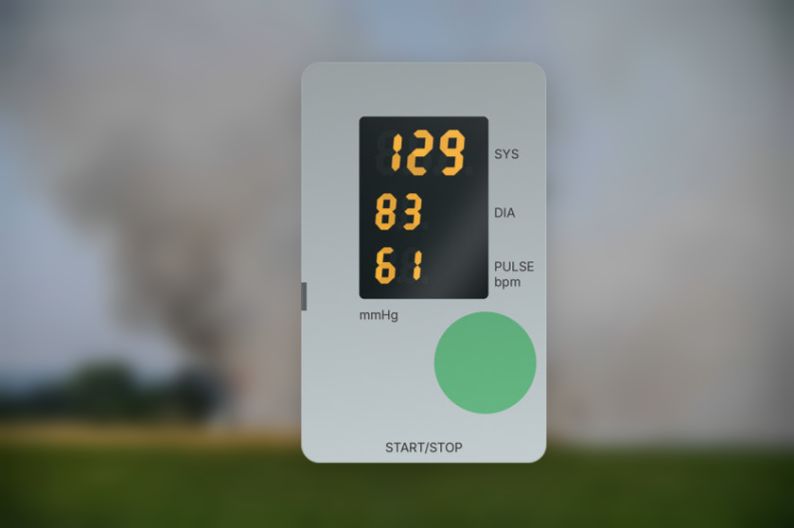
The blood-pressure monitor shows value=83 unit=mmHg
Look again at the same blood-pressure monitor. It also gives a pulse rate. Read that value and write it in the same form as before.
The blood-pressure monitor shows value=61 unit=bpm
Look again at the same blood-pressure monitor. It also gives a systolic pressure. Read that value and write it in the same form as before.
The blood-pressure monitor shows value=129 unit=mmHg
